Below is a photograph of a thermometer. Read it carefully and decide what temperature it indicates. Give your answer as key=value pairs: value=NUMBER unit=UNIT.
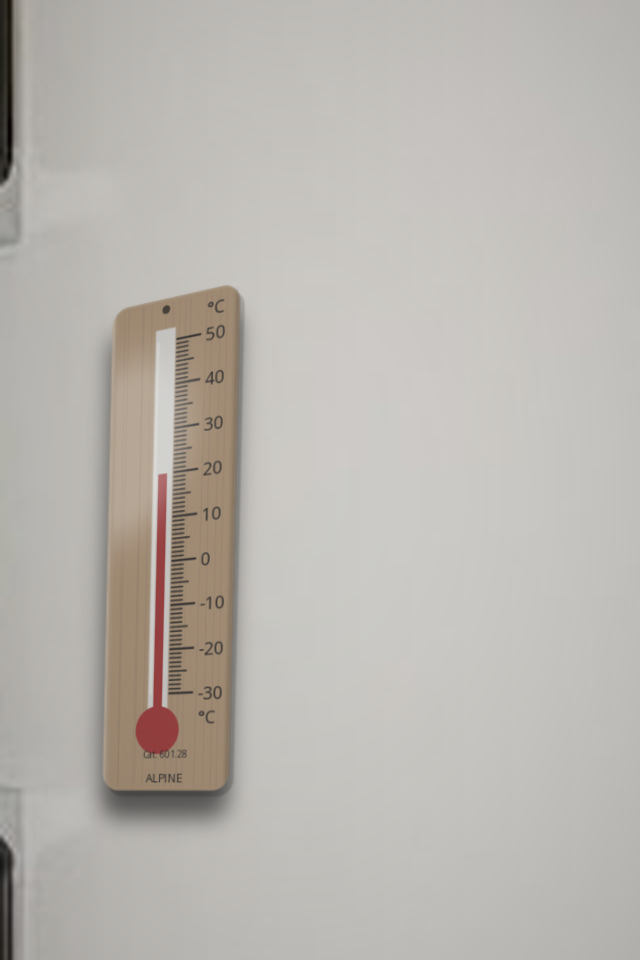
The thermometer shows value=20 unit=°C
